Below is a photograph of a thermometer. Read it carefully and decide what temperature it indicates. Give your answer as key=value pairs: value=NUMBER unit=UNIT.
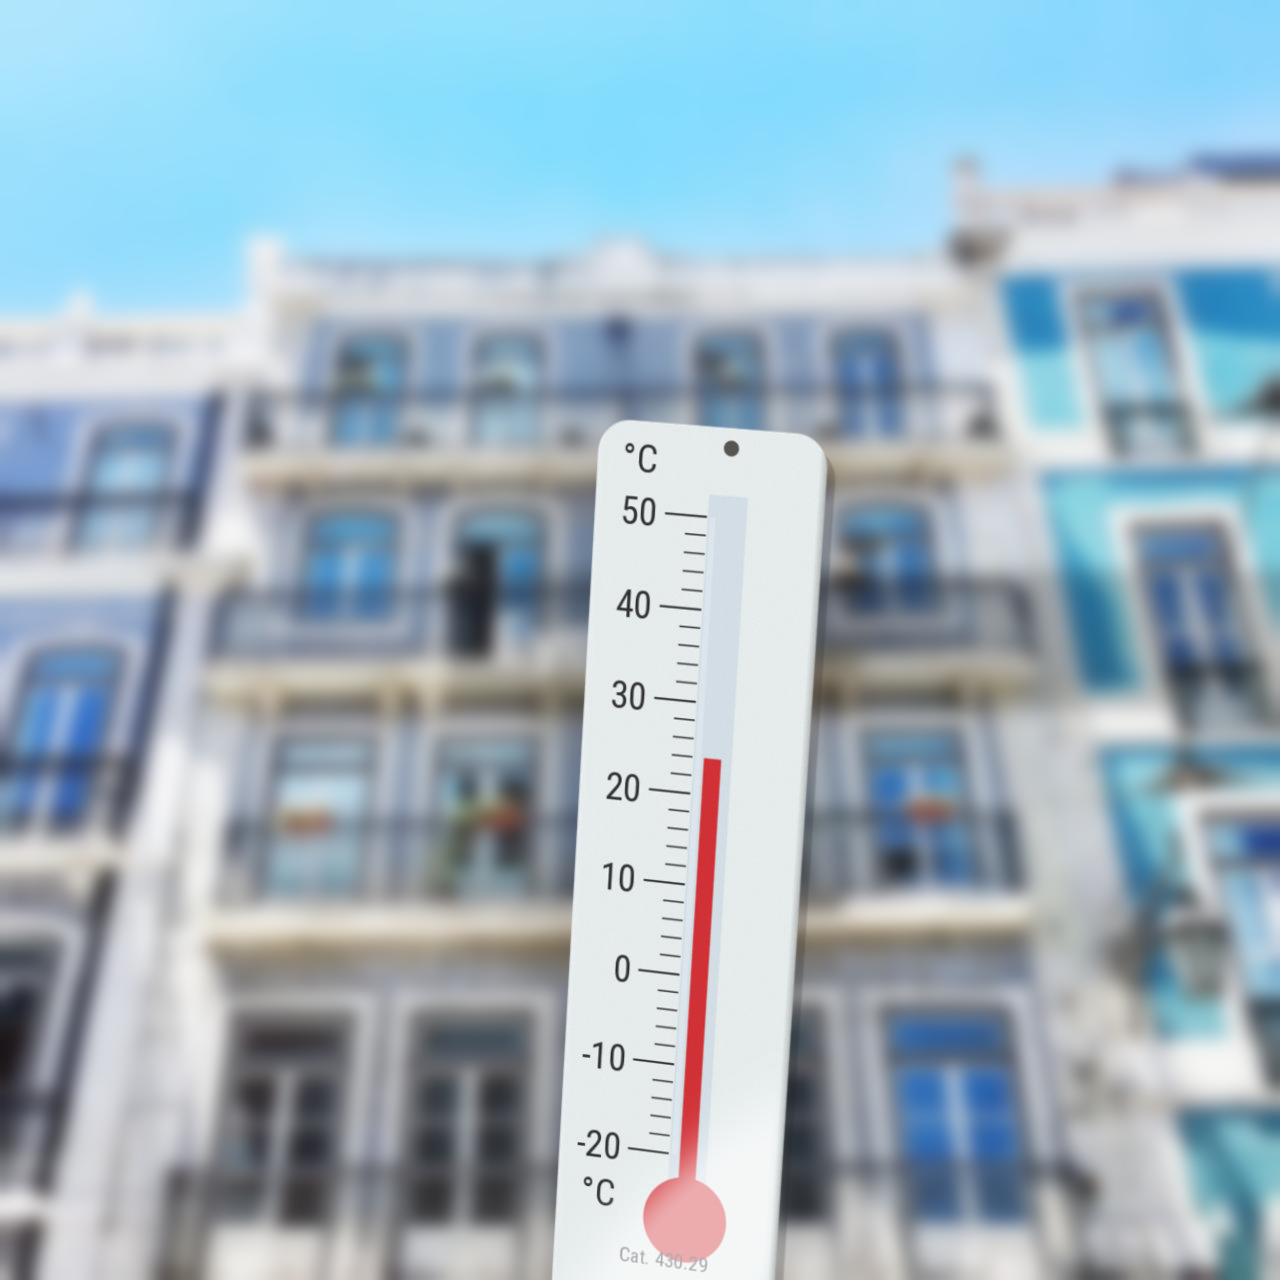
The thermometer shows value=24 unit=°C
